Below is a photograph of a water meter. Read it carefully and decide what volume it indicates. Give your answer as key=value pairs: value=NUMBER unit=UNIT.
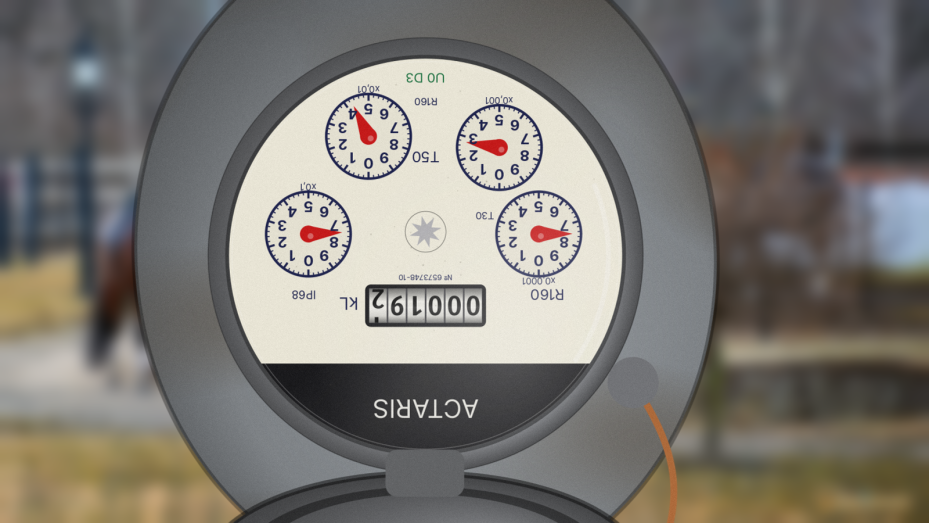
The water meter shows value=191.7427 unit=kL
